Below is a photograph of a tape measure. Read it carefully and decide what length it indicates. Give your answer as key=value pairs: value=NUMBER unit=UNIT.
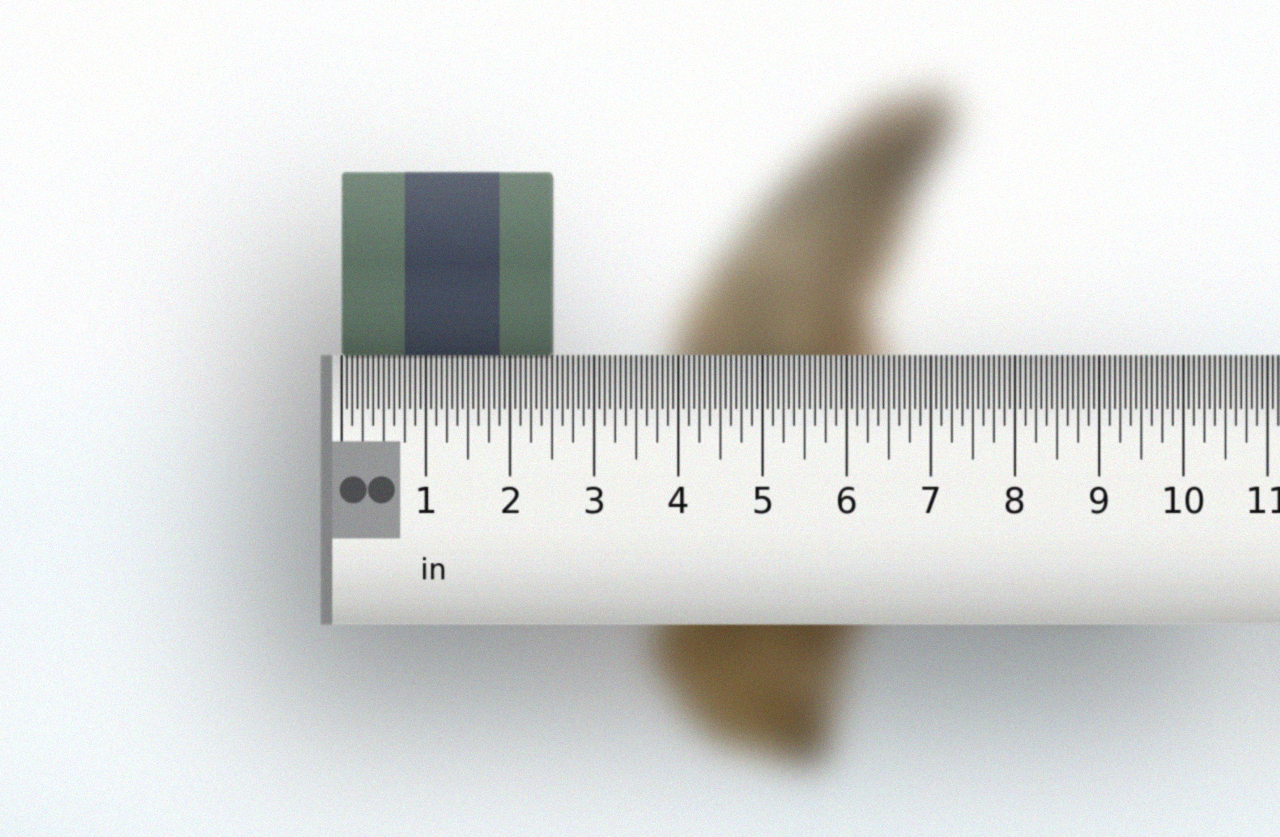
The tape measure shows value=2.5 unit=in
